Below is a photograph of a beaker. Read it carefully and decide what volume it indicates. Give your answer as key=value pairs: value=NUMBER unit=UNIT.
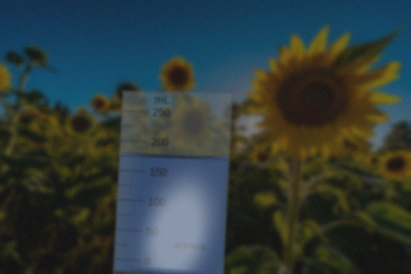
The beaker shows value=175 unit=mL
